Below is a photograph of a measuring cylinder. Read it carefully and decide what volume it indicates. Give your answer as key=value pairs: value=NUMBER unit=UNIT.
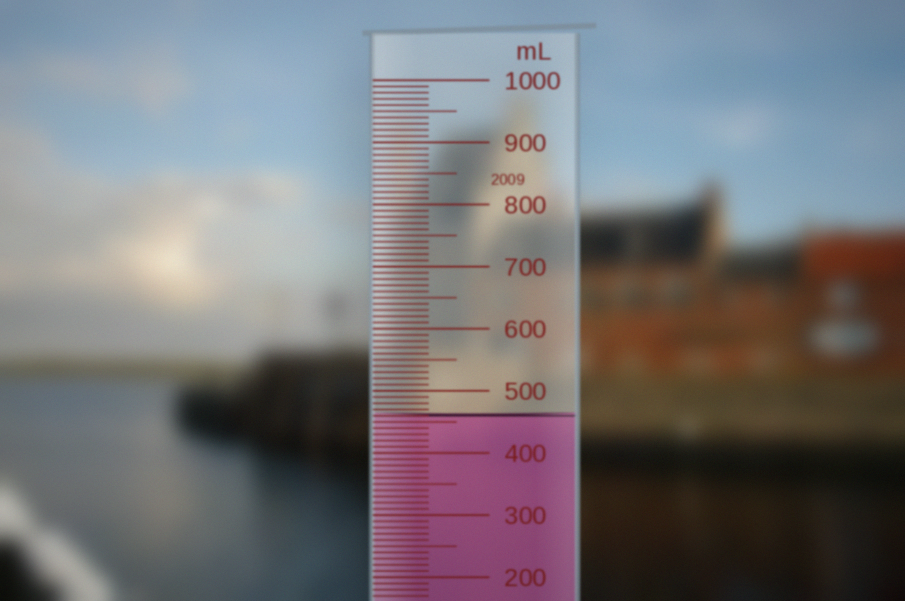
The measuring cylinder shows value=460 unit=mL
